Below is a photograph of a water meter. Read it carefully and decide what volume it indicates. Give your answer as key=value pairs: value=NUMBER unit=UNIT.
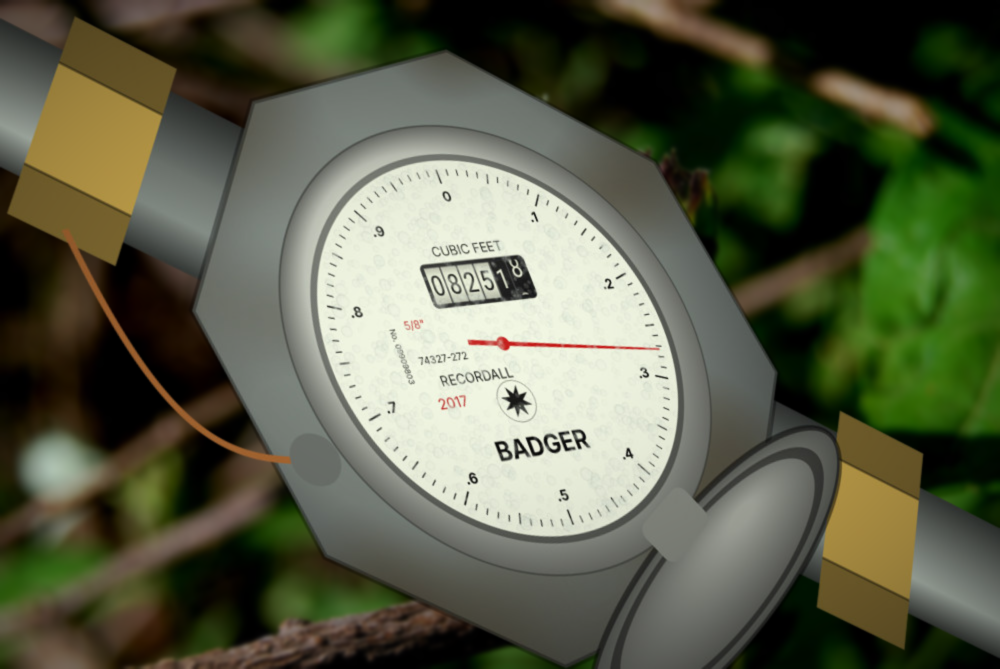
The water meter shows value=82518.27 unit=ft³
